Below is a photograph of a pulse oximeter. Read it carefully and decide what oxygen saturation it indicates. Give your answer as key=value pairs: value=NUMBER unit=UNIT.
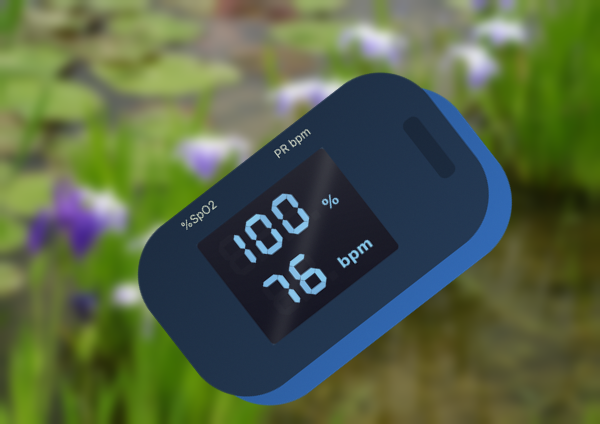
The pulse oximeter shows value=100 unit=%
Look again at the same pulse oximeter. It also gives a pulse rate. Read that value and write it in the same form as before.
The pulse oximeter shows value=76 unit=bpm
